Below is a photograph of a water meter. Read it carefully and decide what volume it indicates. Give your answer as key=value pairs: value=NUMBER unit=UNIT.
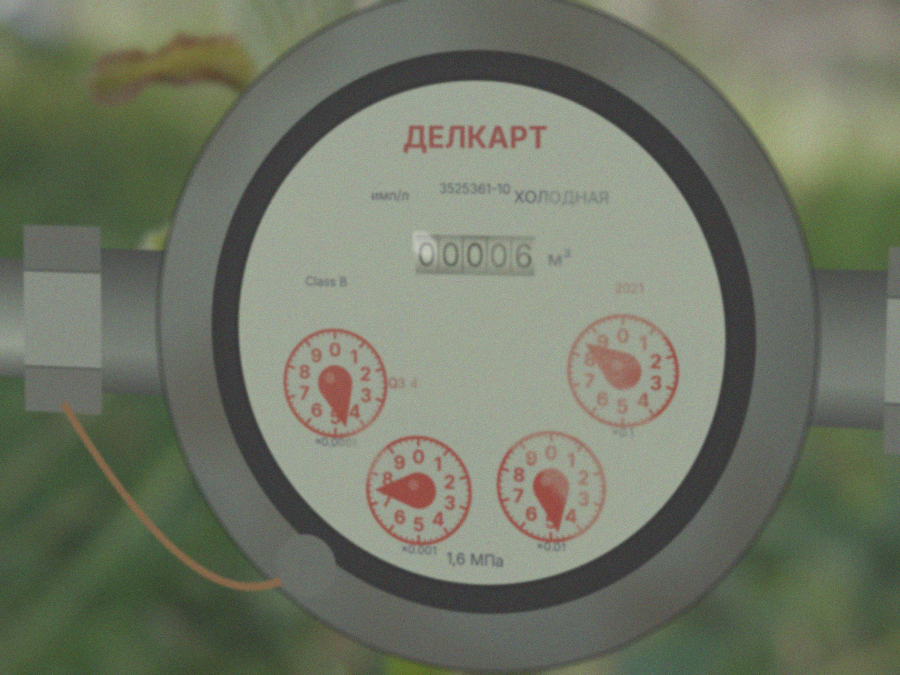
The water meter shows value=6.8474 unit=m³
